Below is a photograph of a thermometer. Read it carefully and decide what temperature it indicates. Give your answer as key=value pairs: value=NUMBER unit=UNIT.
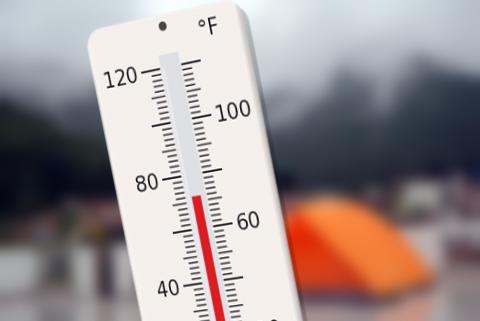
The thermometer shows value=72 unit=°F
